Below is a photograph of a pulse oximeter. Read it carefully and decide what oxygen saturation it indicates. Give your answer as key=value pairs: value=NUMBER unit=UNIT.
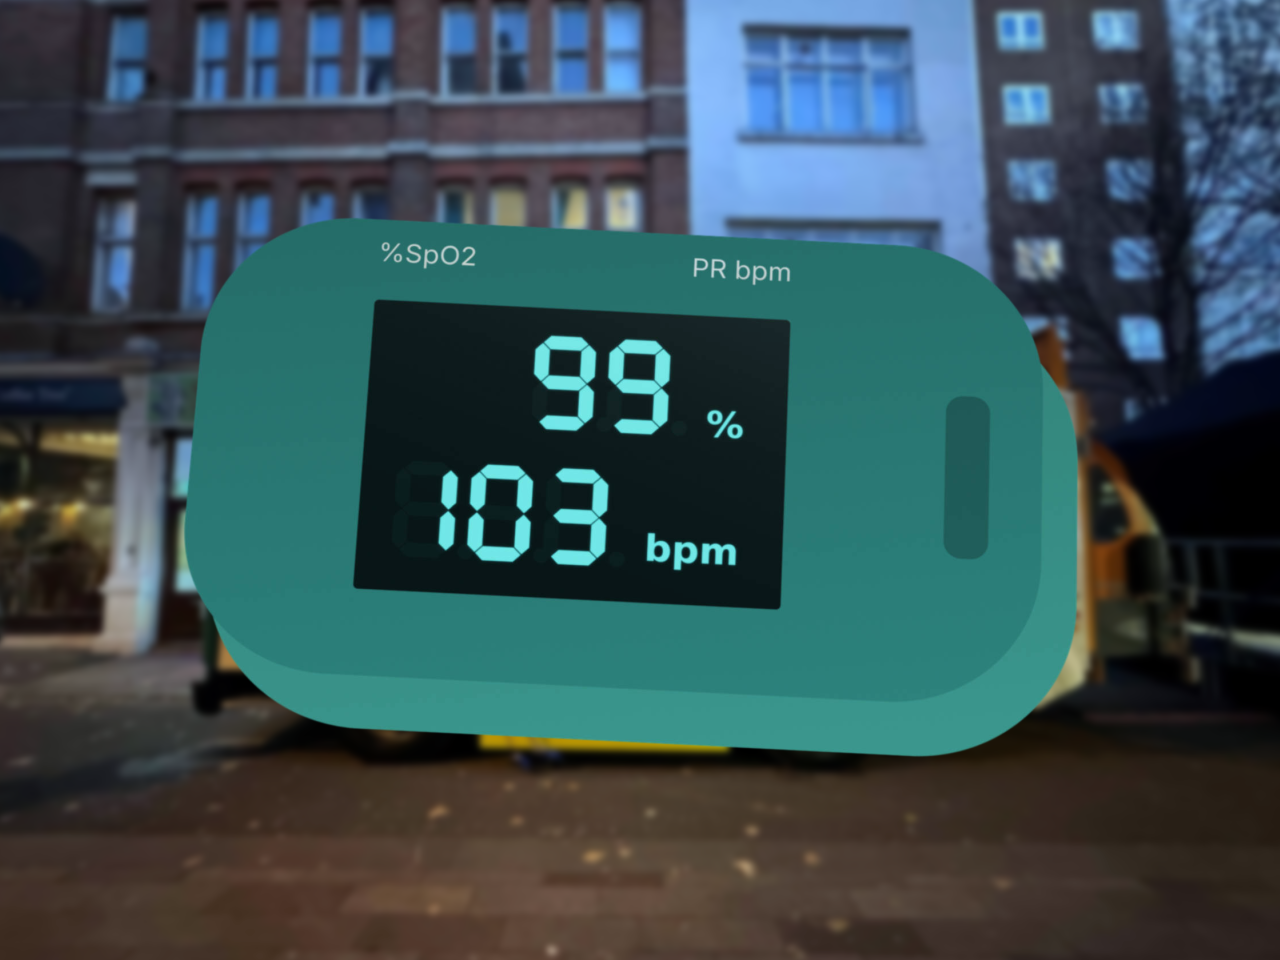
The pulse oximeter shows value=99 unit=%
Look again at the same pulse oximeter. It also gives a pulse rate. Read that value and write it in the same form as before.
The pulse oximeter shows value=103 unit=bpm
